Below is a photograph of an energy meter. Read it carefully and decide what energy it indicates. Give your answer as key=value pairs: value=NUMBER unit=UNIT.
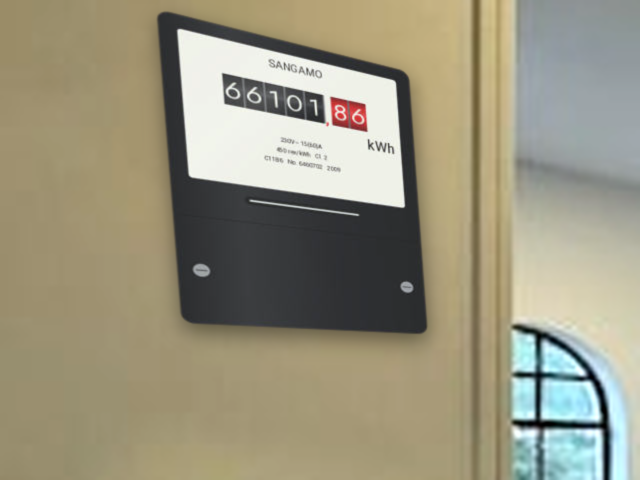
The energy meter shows value=66101.86 unit=kWh
